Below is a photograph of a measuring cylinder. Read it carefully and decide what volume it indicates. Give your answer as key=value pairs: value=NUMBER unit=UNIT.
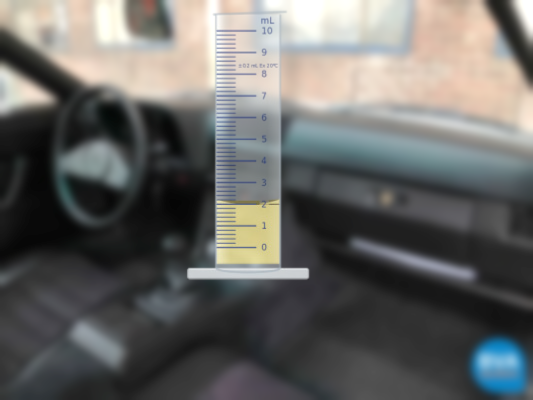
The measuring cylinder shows value=2 unit=mL
